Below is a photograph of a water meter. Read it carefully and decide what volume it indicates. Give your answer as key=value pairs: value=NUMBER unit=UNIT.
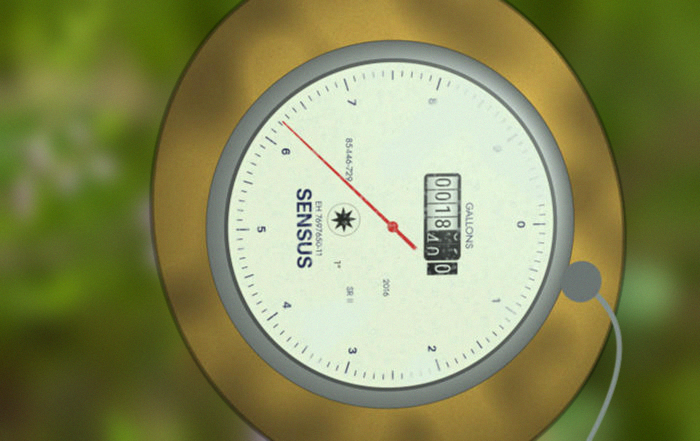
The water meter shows value=18396.2 unit=gal
